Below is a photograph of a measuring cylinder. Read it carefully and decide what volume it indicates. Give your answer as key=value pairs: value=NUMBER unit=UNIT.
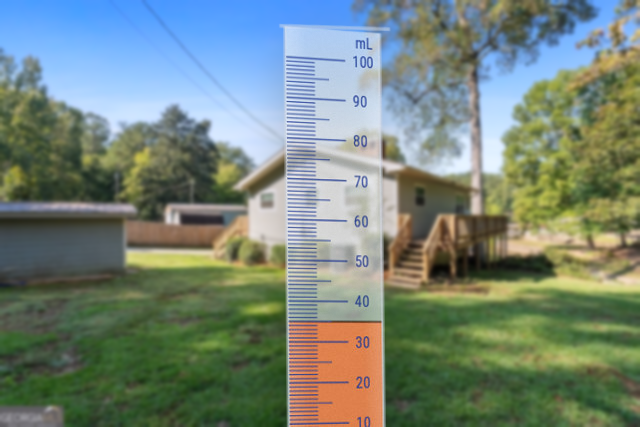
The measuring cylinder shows value=35 unit=mL
